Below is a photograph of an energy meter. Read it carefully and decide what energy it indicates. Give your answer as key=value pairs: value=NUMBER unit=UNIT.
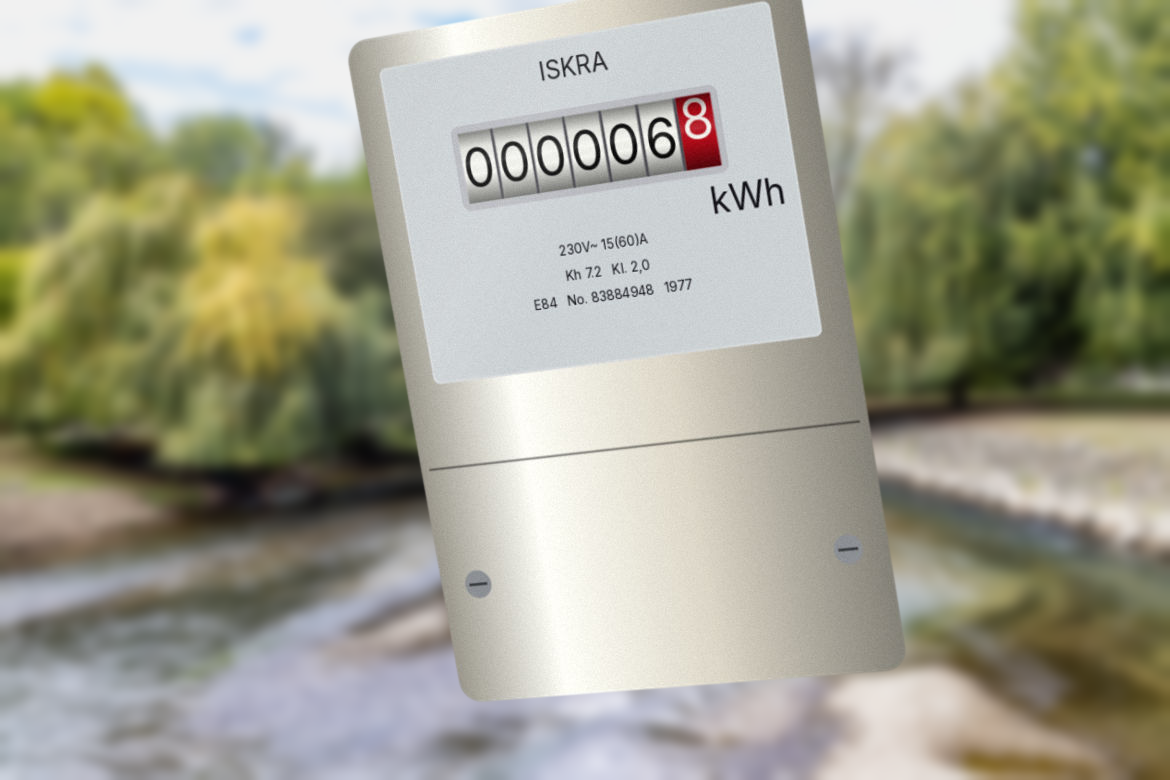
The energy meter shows value=6.8 unit=kWh
